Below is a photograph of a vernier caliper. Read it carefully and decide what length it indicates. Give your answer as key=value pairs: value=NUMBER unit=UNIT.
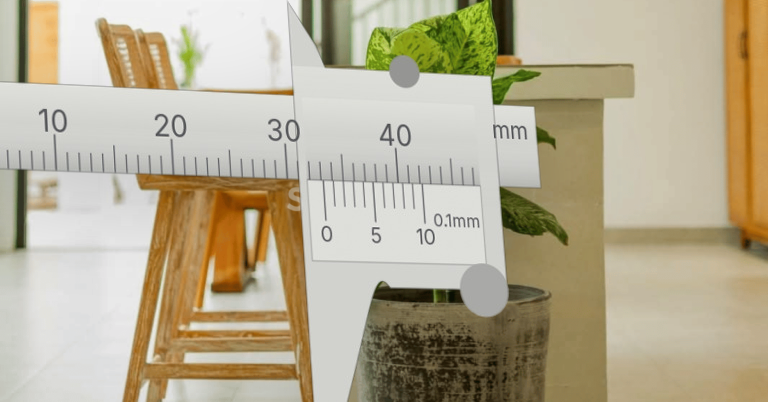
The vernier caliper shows value=33.2 unit=mm
